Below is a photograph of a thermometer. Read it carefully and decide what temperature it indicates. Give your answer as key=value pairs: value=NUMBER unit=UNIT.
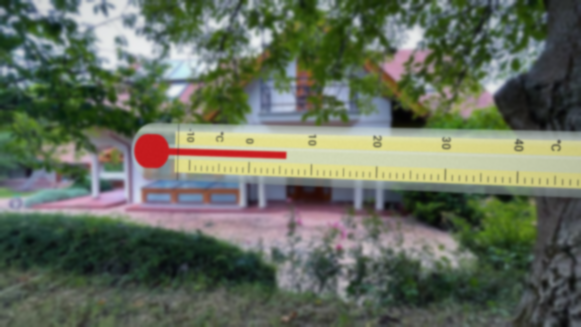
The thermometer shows value=6 unit=°C
